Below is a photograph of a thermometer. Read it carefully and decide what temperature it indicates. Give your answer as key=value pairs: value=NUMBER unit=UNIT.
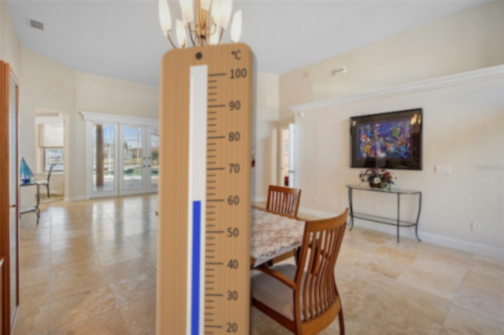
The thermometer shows value=60 unit=°C
